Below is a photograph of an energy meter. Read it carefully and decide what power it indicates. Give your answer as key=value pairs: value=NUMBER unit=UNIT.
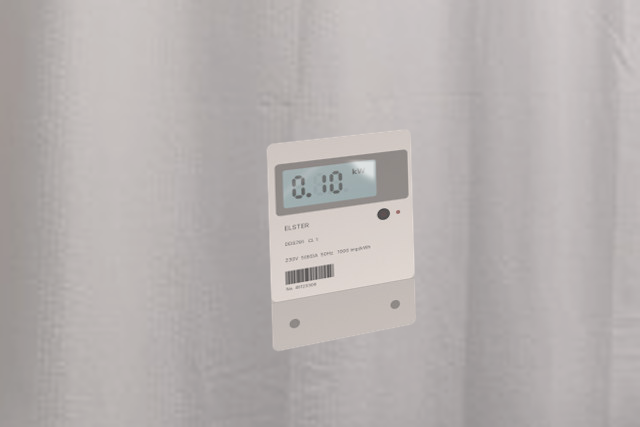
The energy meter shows value=0.10 unit=kW
